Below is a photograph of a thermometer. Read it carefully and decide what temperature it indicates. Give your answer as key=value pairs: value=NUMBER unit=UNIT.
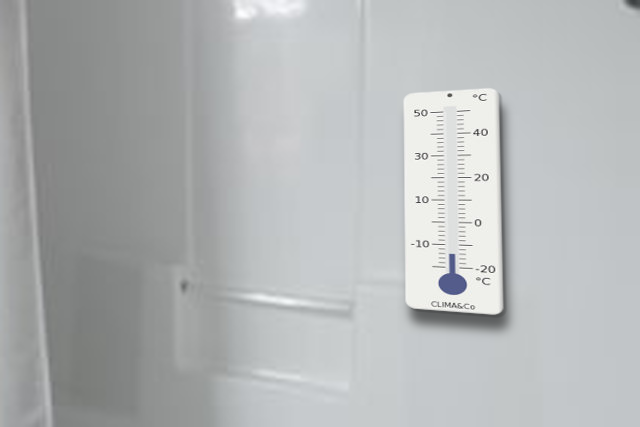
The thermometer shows value=-14 unit=°C
